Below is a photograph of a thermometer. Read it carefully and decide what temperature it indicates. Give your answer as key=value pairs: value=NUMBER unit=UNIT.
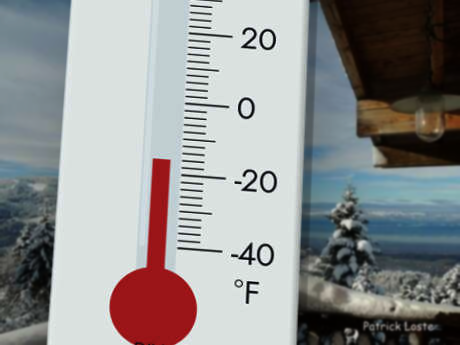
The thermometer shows value=-16 unit=°F
